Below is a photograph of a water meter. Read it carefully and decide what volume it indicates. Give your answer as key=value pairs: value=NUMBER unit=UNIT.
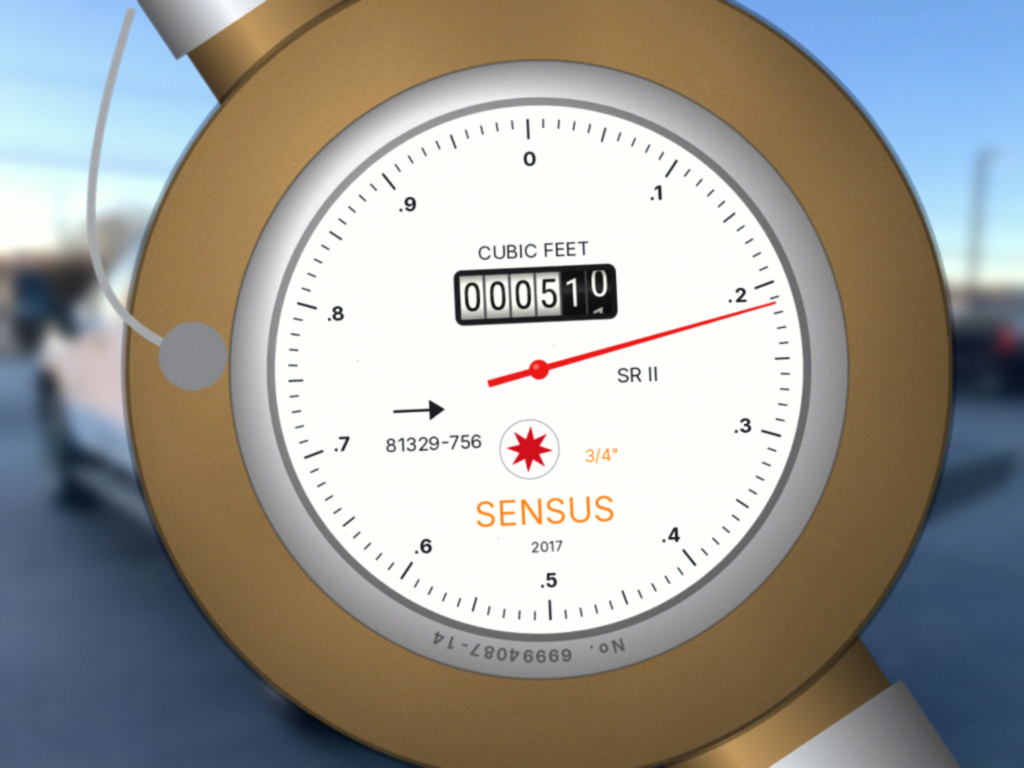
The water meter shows value=510.21 unit=ft³
